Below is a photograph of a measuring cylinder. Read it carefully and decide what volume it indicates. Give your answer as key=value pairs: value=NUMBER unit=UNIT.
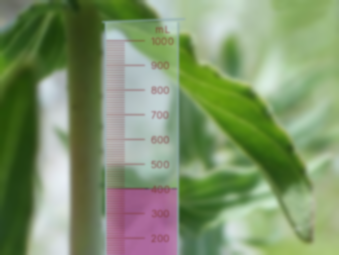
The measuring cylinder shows value=400 unit=mL
